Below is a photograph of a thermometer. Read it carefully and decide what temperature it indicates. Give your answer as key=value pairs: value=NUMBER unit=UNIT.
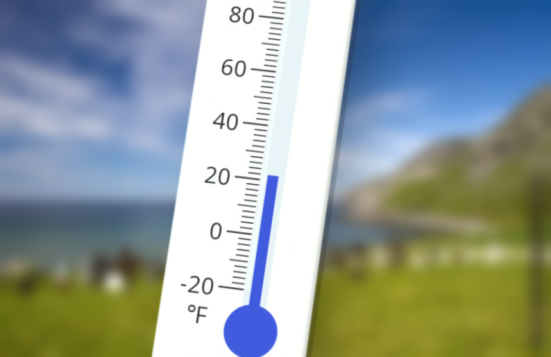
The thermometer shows value=22 unit=°F
